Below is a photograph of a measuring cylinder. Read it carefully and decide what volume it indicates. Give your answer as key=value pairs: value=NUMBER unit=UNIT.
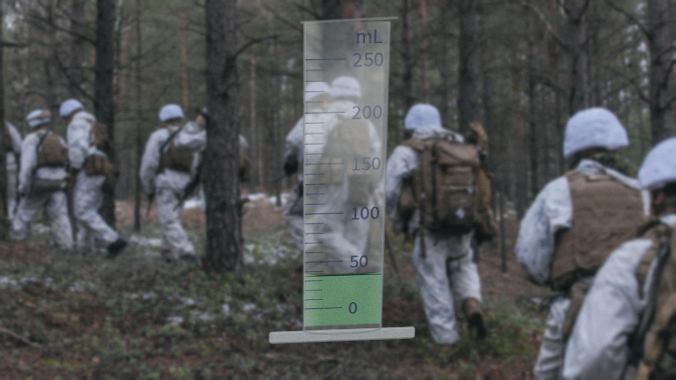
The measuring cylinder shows value=35 unit=mL
